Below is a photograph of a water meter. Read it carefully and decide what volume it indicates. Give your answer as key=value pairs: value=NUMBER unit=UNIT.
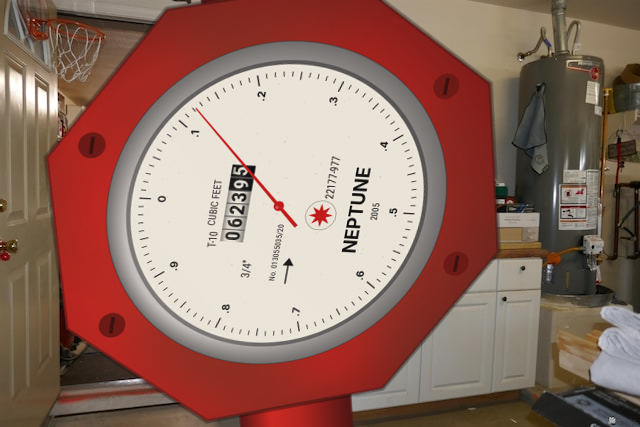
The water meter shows value=62395.12 unit=ft³
